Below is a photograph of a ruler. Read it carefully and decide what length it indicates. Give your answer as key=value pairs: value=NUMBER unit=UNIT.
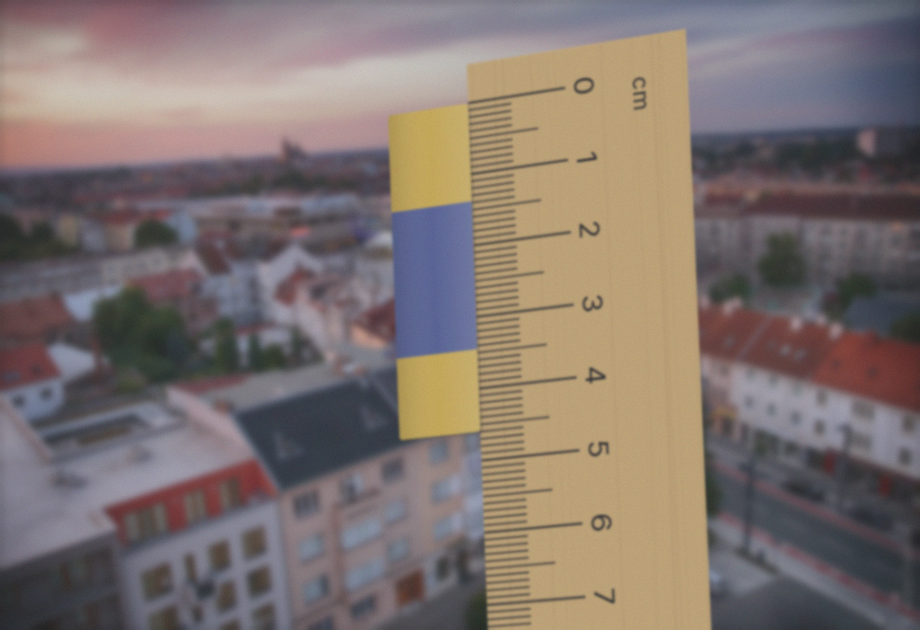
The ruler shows value=4.6 unit=cm
